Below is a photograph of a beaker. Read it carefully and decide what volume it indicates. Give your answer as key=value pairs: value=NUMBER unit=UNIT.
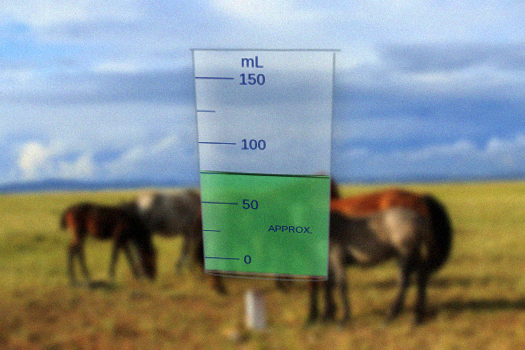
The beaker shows value=75 unit=mL
